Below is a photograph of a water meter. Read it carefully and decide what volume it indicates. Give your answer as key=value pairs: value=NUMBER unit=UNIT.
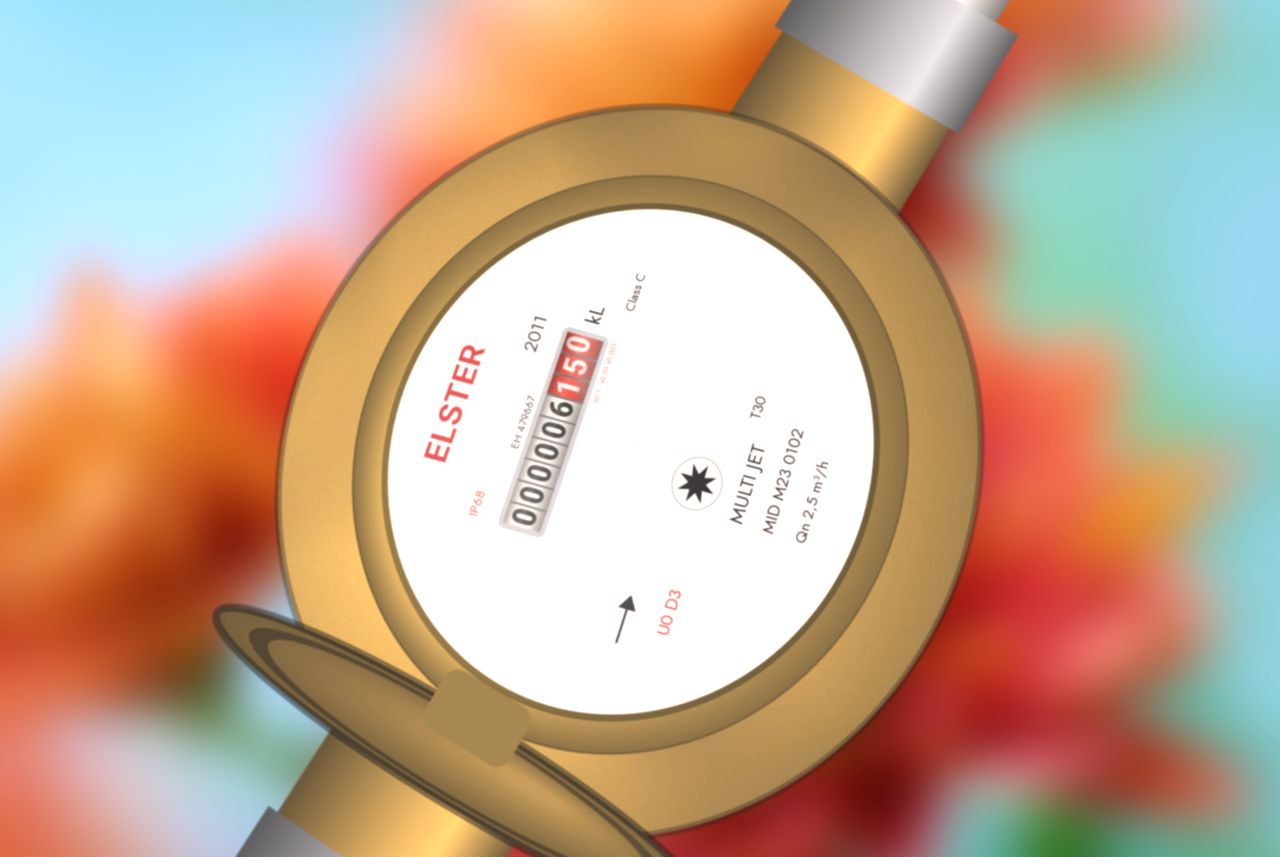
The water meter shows value=6.150 unit=kL
